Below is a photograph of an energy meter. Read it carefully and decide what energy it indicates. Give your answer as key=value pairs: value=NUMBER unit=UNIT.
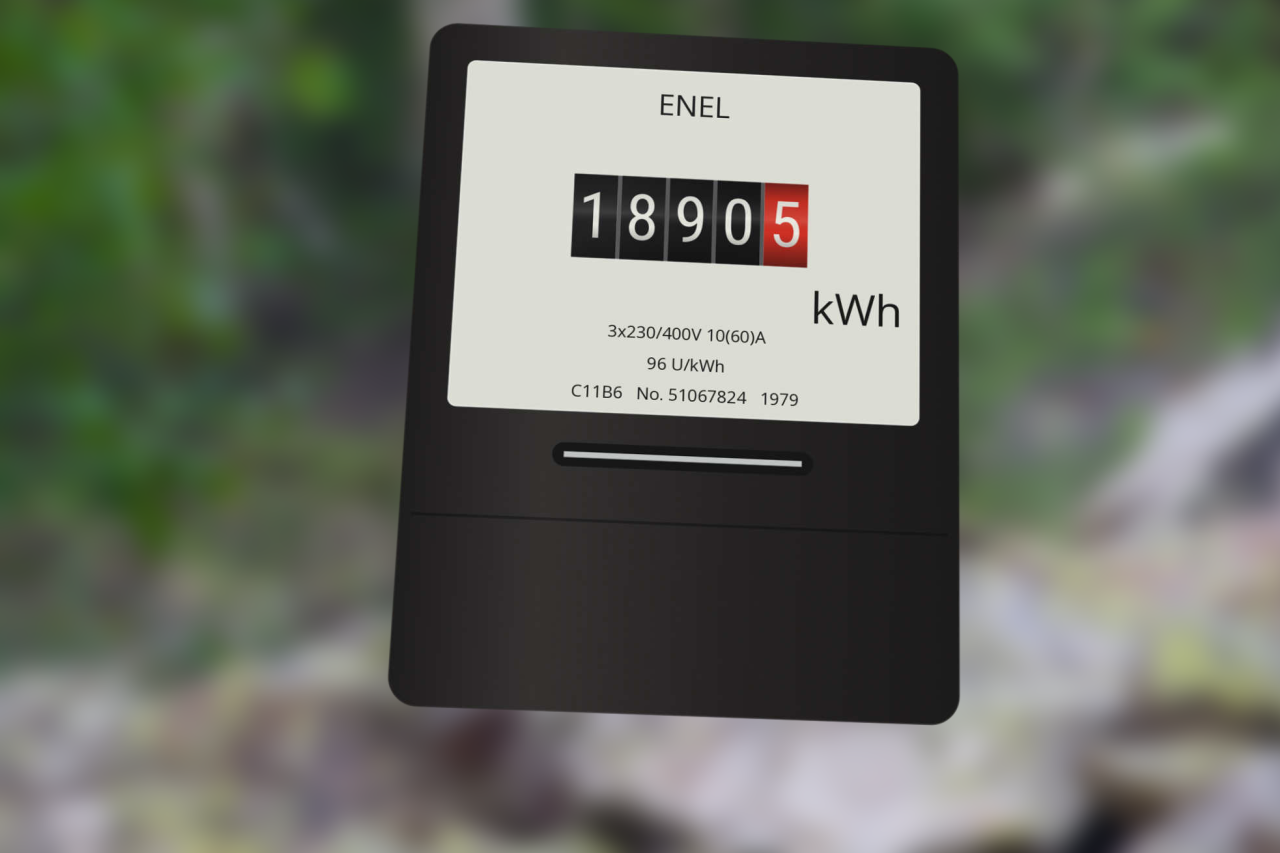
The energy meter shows value=1890.5 unit=kWh
